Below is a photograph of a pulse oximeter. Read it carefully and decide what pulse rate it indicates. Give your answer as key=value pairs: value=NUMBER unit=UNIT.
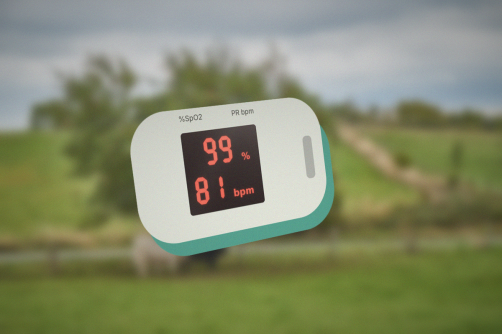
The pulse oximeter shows value=81 unit=bpm
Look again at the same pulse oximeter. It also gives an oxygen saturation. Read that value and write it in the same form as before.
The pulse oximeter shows value=99 unit=%
